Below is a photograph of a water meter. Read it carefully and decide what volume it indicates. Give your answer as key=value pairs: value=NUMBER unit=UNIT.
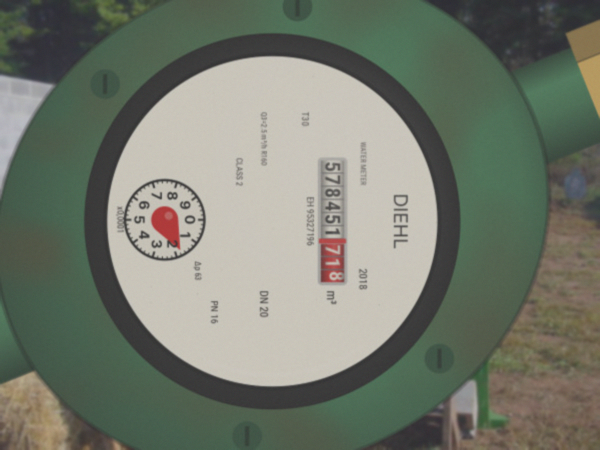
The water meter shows value=578451.7181 unit=m³
